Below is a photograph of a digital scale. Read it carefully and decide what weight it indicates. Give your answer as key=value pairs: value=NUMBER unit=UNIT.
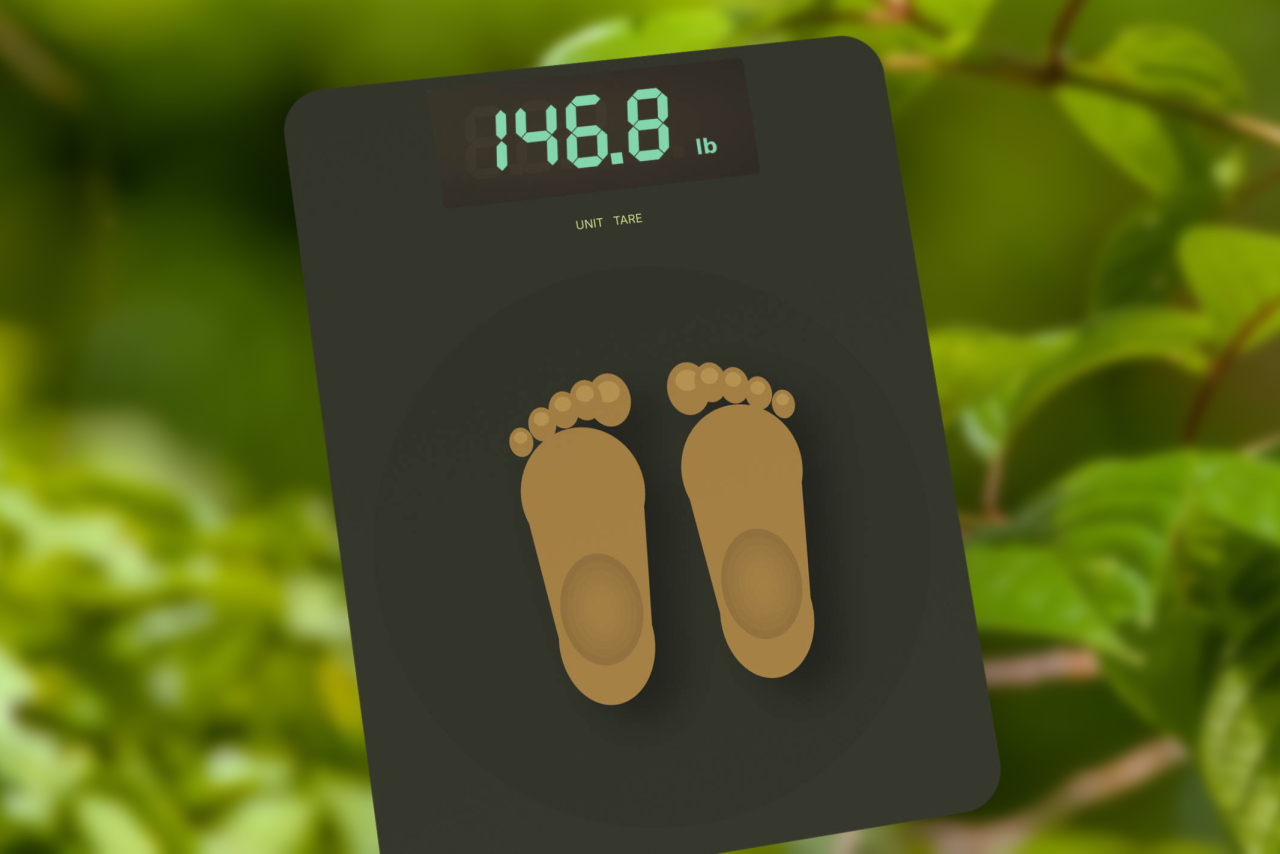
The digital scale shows value=146.8 unit=lb
